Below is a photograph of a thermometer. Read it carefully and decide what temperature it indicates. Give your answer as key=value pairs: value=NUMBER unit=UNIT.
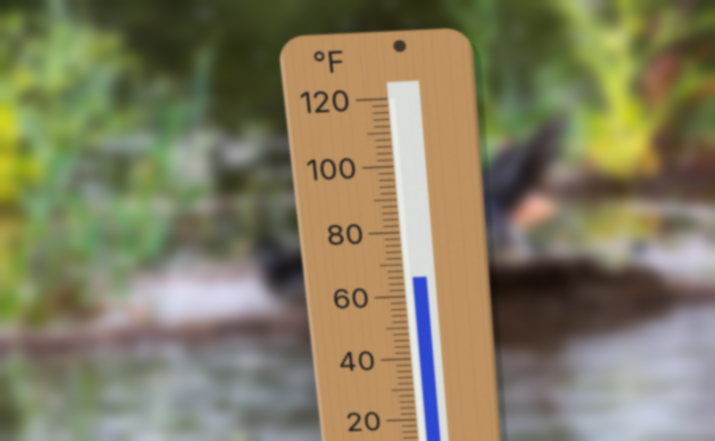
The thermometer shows value=66 unit=°F
